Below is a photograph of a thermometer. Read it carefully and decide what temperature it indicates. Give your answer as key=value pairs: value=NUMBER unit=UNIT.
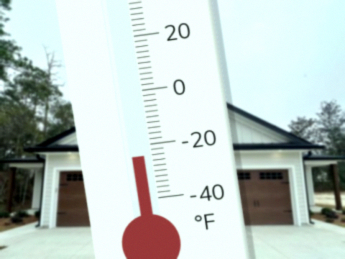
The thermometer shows value=-24 unit=°F
